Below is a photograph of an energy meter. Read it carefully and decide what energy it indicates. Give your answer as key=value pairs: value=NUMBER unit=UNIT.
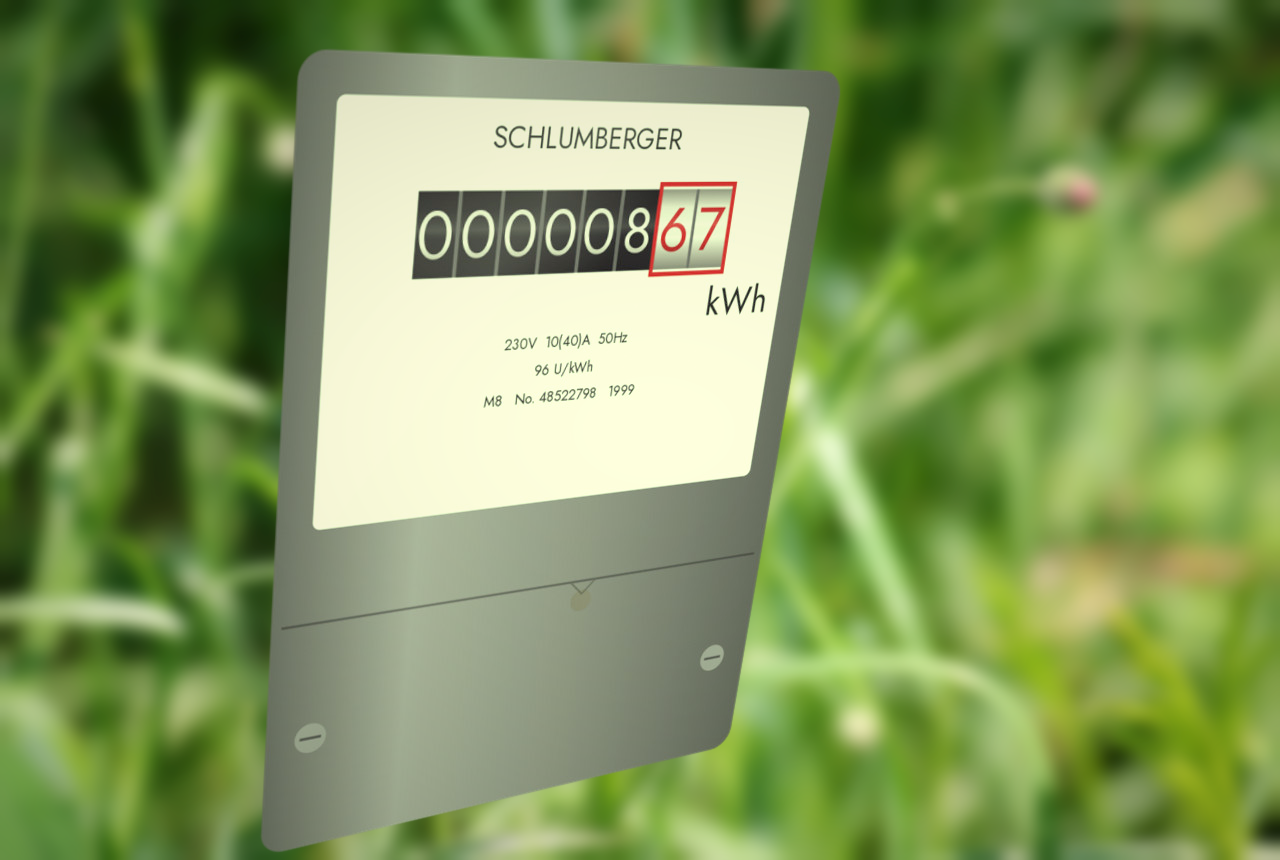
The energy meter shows value=8.67 unit=kWh
